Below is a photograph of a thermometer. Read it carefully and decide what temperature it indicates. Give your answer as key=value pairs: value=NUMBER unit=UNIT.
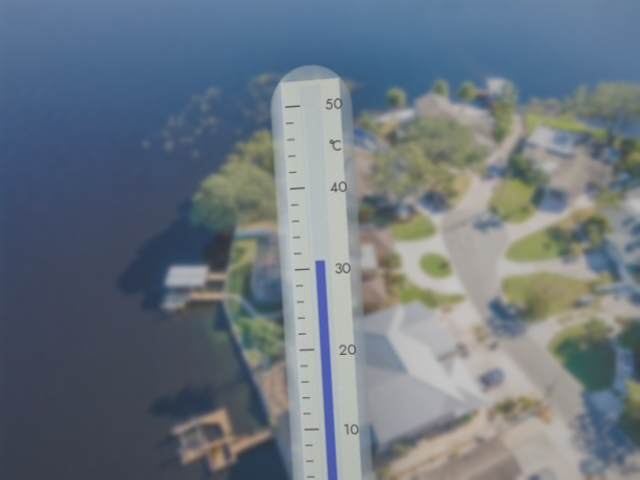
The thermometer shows value=31 unit=°C
